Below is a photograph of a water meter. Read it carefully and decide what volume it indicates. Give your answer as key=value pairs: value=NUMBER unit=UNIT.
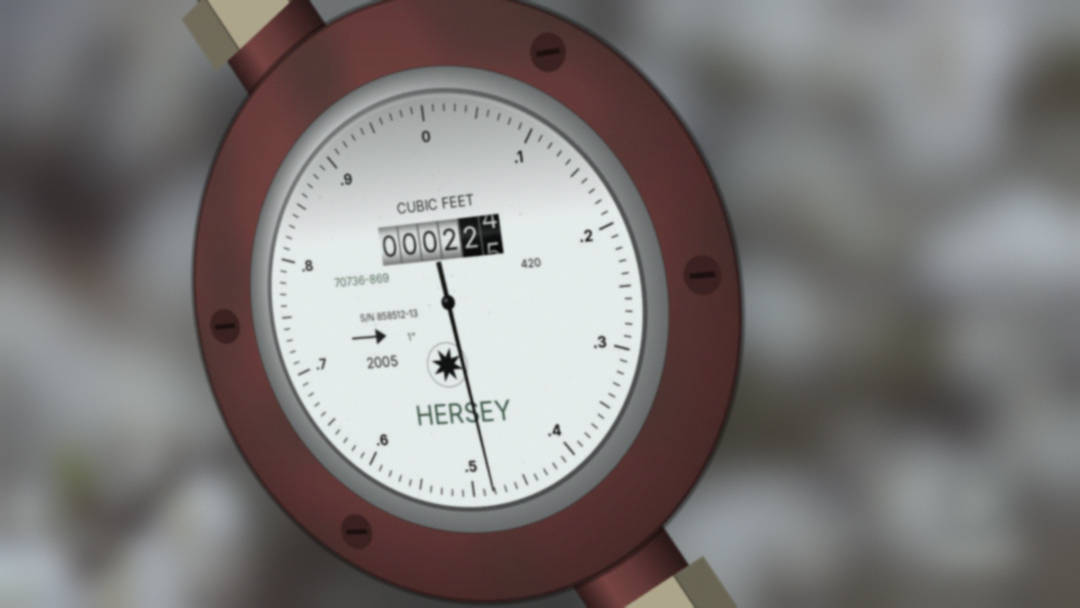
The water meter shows value=224.48 unit=ft³
